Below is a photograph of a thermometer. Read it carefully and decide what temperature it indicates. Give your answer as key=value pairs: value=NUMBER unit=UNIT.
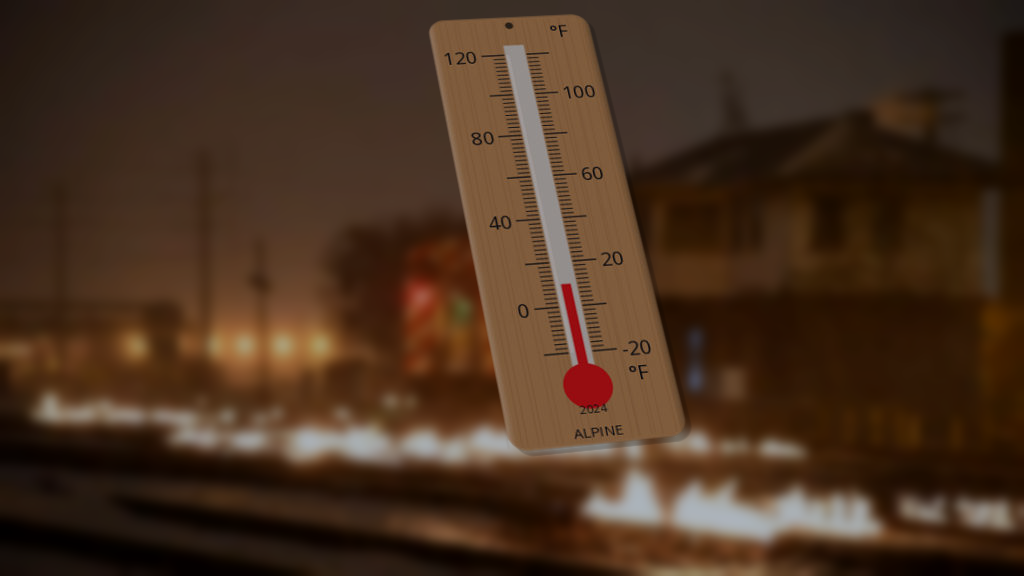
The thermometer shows value=10 unit=°F
